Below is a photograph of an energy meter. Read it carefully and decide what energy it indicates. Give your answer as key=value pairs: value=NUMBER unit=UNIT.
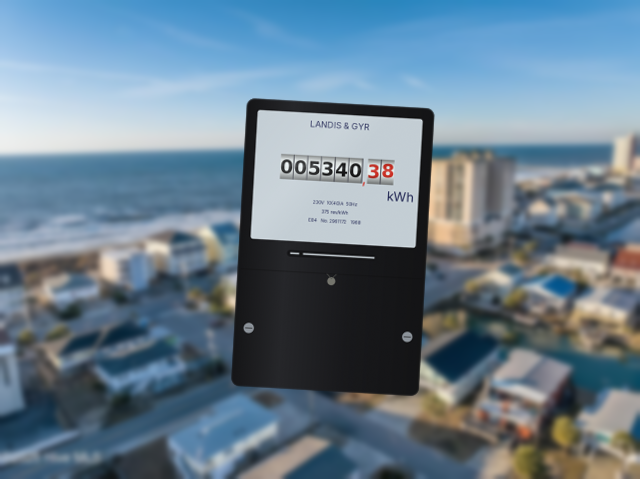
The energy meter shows value=5340.38 unit=kWh
